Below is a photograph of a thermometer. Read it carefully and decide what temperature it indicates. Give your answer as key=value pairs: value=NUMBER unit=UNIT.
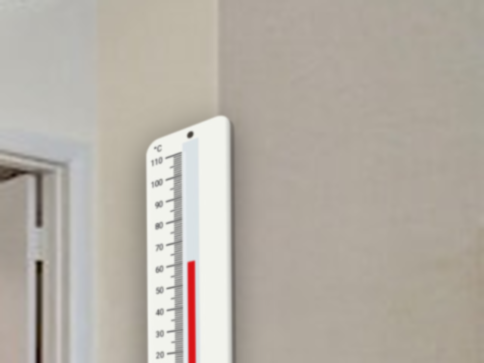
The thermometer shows value=60 unit=°C
